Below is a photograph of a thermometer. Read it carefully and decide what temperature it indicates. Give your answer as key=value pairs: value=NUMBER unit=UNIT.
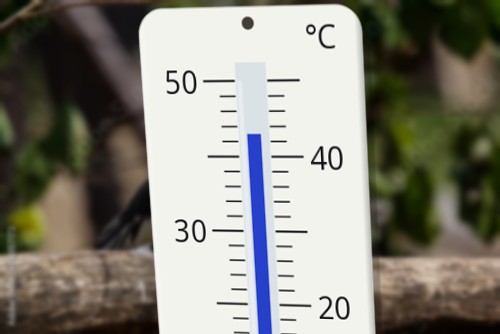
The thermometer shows value=43 unit=°C
